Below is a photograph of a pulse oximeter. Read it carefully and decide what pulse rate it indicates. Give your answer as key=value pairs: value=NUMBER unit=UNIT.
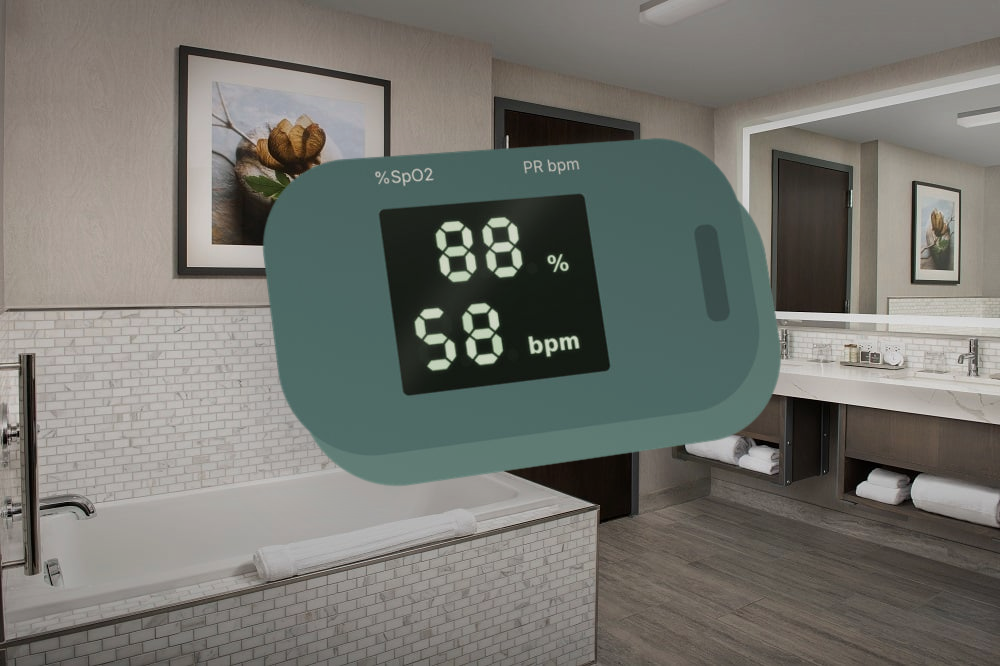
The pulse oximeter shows value=58 unit=bpm
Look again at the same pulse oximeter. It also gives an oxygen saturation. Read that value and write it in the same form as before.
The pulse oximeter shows value=88 unit=%
